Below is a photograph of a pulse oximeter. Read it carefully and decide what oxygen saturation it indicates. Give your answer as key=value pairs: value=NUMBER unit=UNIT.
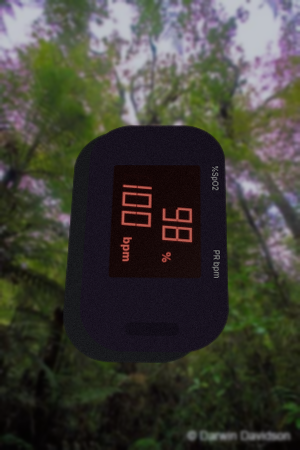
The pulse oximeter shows value=98 unit=%
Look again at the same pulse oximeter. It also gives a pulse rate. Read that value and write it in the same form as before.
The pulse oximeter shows value=100 unit=bpm
